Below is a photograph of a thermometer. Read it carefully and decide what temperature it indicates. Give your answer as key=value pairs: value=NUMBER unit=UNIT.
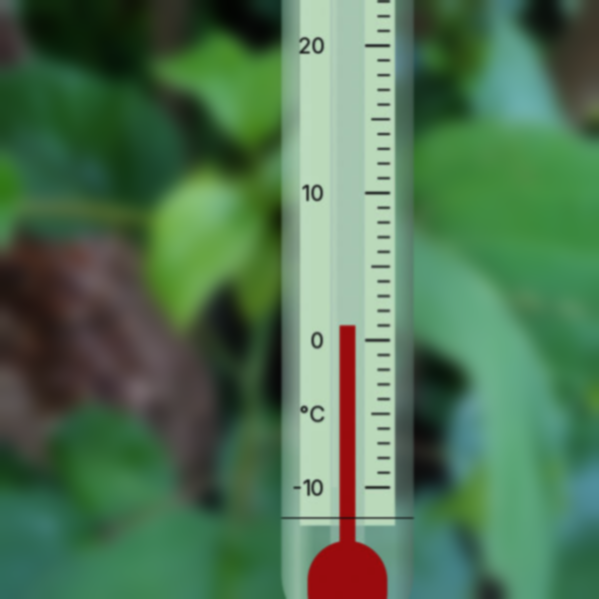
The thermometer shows value=1 unit=°C
